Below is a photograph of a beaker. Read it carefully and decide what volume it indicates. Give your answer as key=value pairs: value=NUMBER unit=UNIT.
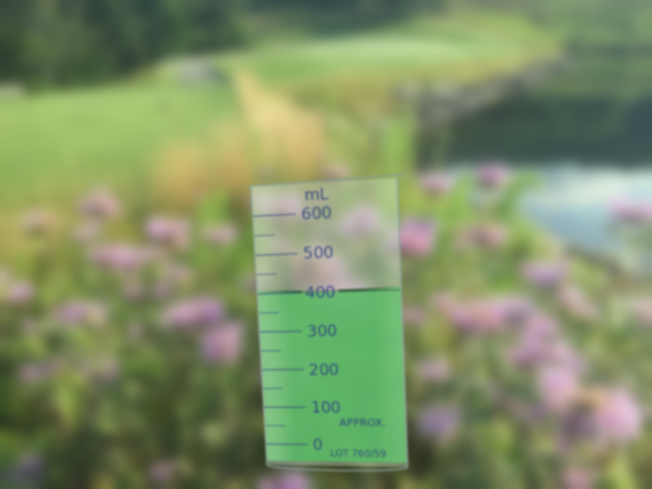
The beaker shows value=400 unit=mL
